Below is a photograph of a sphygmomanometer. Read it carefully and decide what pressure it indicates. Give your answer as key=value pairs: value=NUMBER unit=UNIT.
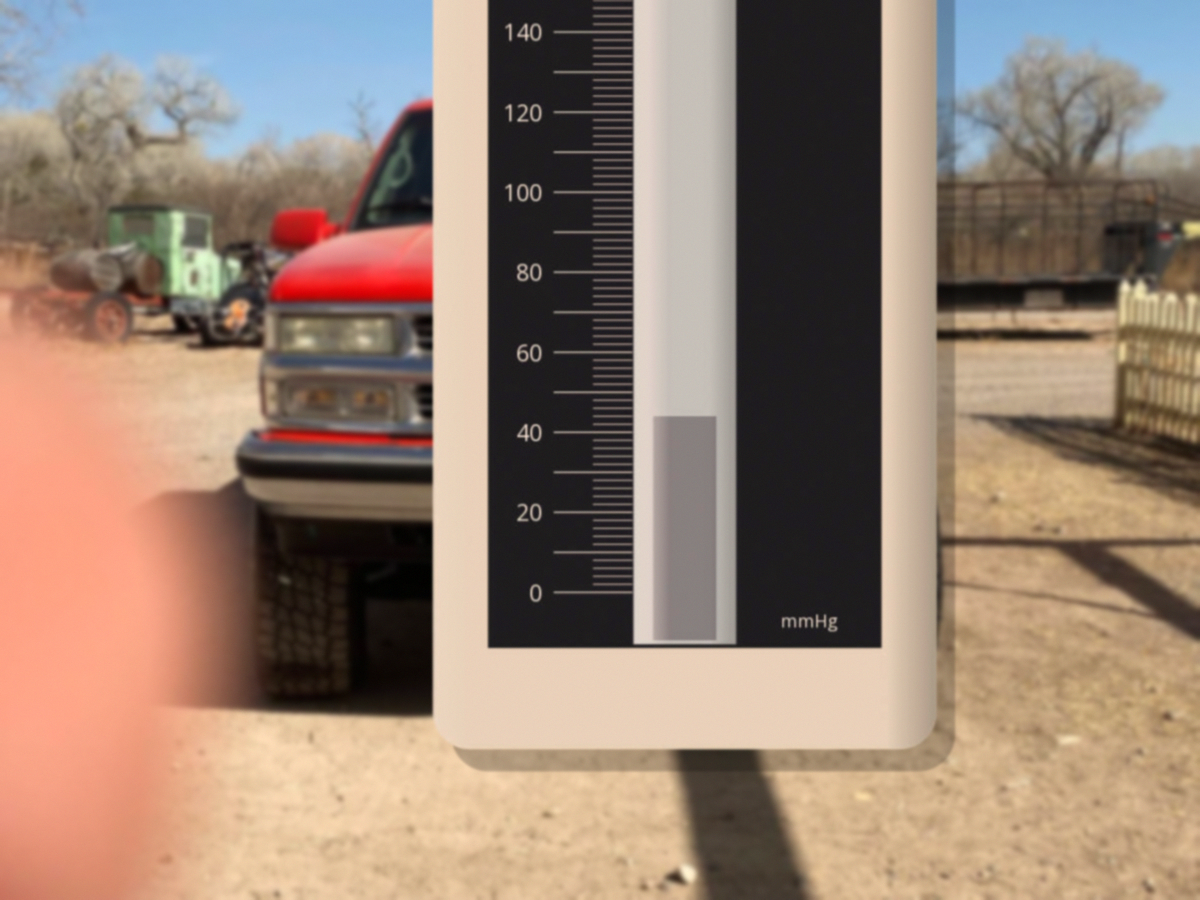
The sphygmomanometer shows value=44 unit=mmHg
